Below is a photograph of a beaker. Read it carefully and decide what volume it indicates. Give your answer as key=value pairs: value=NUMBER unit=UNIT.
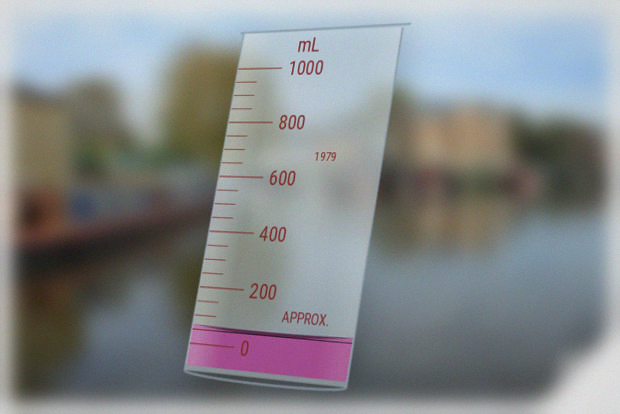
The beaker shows value=50 unit=mL
